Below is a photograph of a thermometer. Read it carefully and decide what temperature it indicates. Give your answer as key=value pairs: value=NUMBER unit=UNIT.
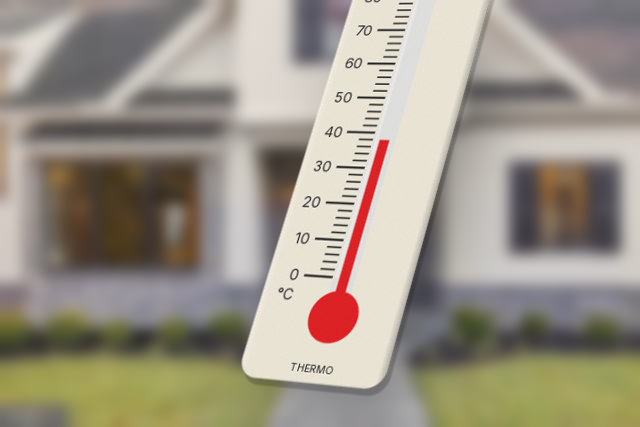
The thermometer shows value=38 unit=°C
